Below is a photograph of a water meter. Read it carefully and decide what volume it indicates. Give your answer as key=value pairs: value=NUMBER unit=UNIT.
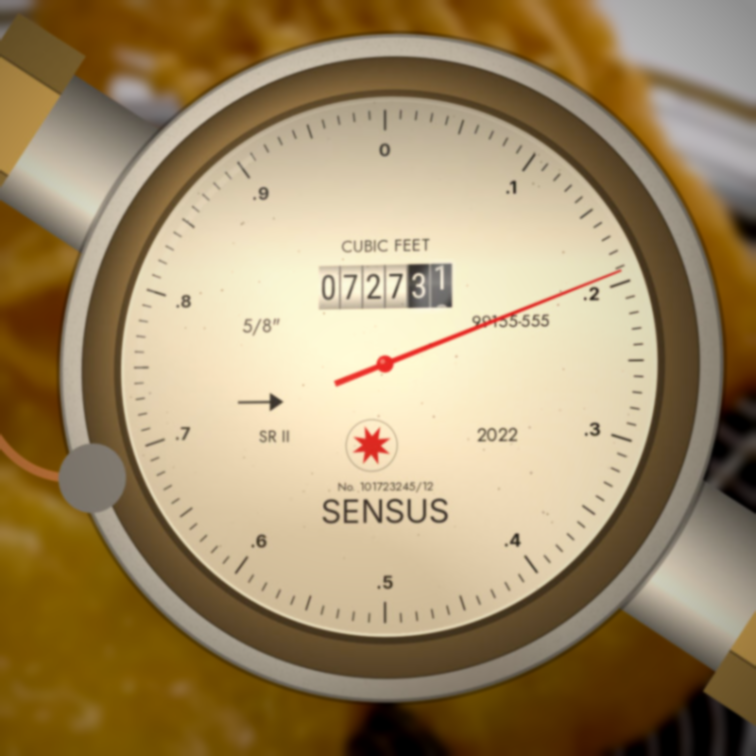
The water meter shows value=72731.19 unit=ft³
